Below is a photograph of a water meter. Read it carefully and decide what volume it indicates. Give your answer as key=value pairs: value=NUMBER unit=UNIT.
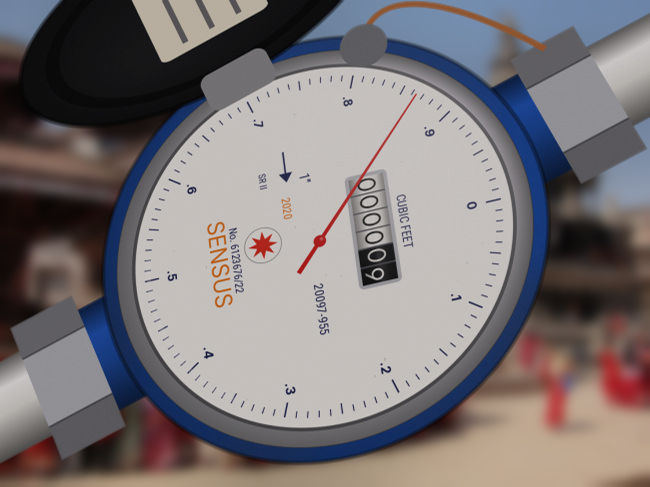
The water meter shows value=8.86 unit=ft³
